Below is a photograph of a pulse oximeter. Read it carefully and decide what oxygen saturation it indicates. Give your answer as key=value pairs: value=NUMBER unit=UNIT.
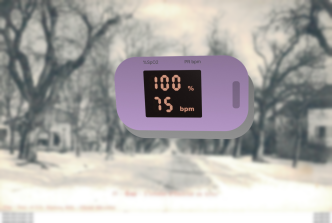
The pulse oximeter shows value=100 unit=%
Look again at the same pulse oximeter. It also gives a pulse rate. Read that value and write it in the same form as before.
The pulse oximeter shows value=75 unit=bpm
